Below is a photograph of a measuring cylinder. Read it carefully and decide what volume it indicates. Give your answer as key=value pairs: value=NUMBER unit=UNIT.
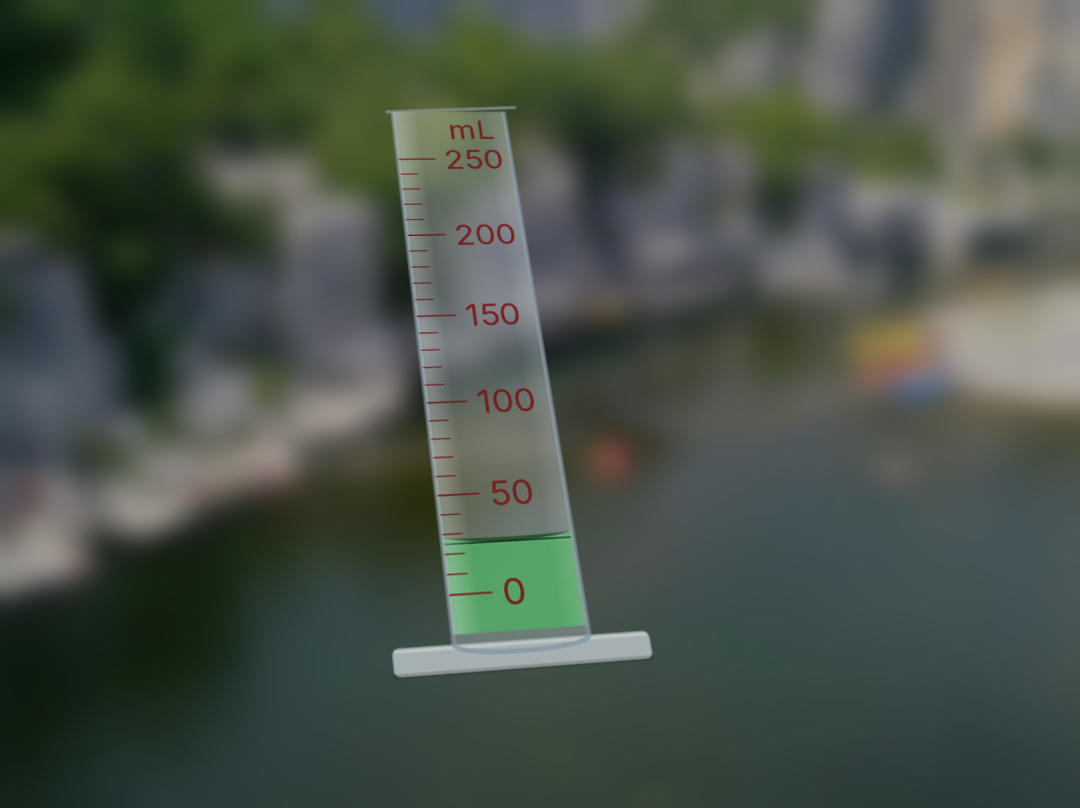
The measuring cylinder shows value=25 unit=mL
